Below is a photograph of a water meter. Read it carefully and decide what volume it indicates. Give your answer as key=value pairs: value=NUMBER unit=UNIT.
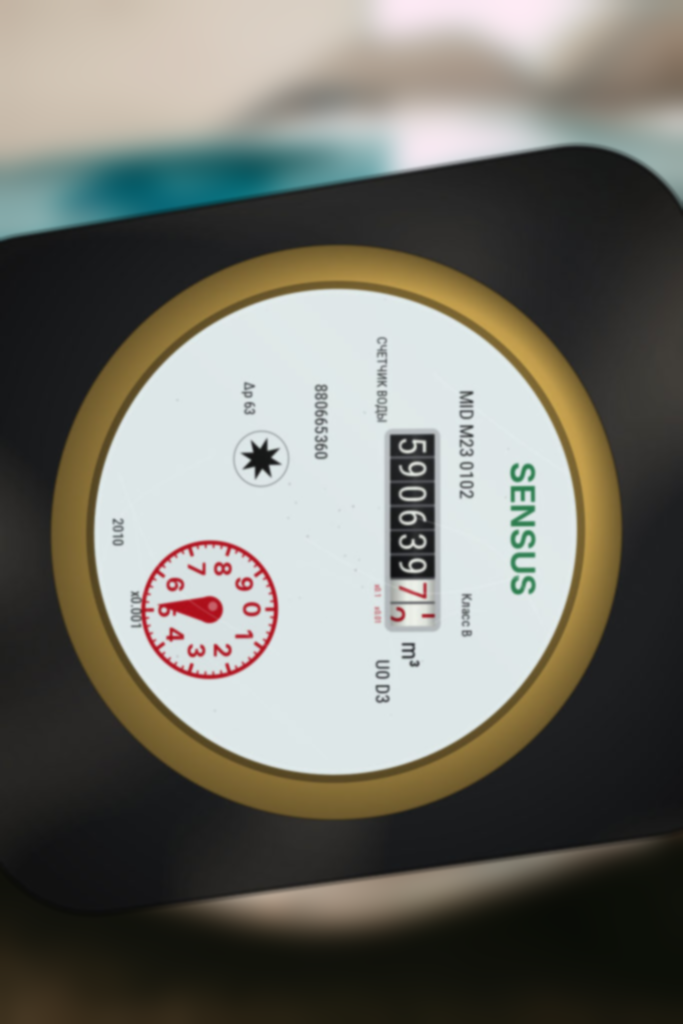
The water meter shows value=590639.715 unit=m³
